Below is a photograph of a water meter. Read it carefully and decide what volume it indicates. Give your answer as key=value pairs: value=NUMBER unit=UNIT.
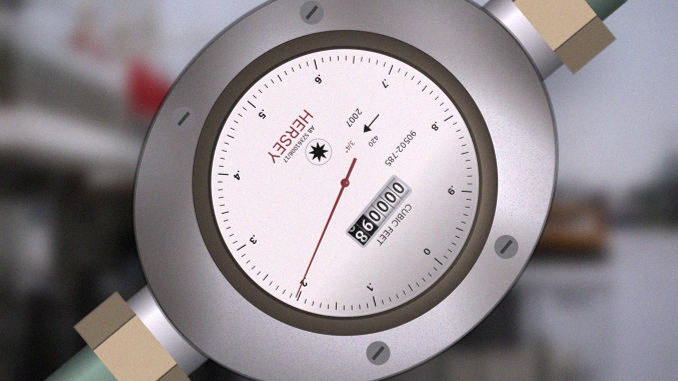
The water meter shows value=98.20 unit=ft³
